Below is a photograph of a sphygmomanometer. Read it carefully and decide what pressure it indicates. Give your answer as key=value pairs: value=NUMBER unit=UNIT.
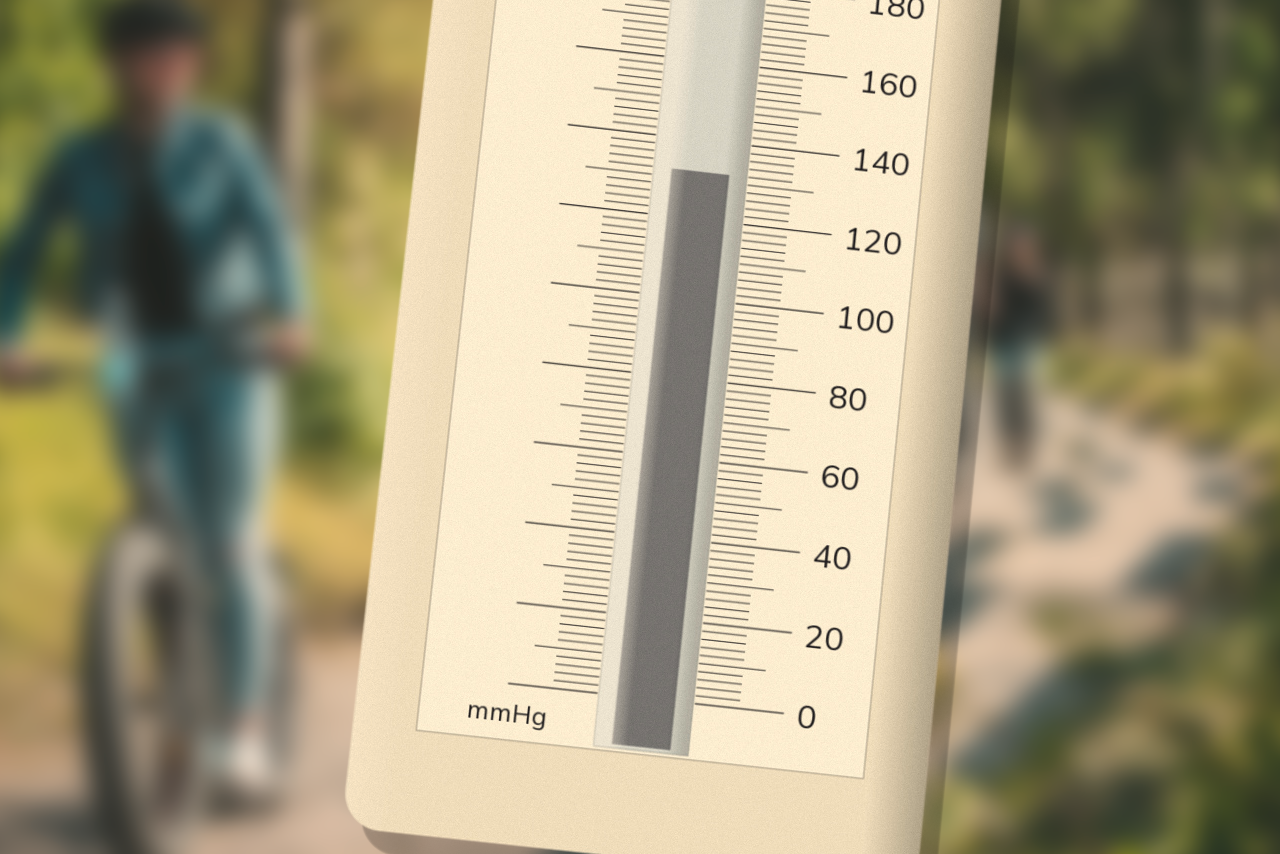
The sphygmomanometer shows value=132 unit=mmHg
